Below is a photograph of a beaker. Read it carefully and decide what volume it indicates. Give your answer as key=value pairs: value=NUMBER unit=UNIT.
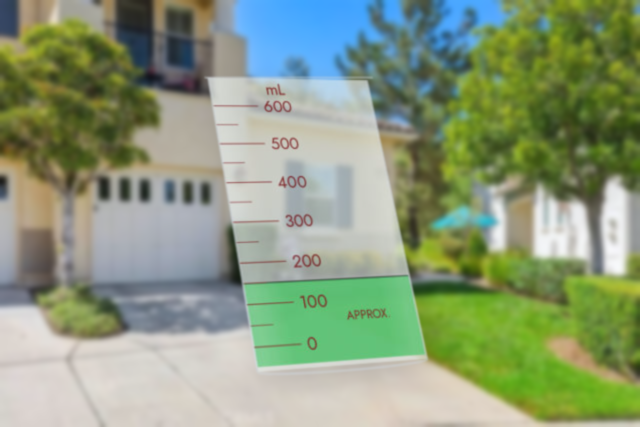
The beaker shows value=150 unit=mL
